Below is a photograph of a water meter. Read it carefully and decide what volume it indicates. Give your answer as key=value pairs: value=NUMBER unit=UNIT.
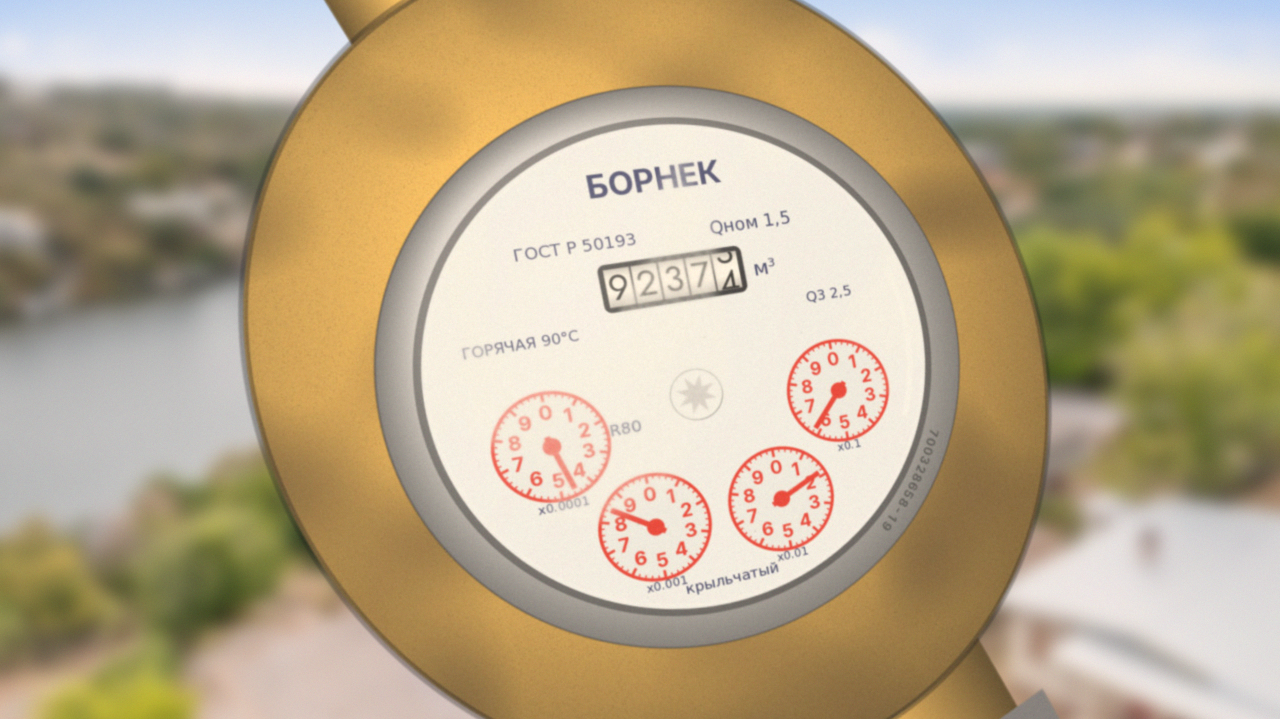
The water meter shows value=92373.6184 unit=m³
